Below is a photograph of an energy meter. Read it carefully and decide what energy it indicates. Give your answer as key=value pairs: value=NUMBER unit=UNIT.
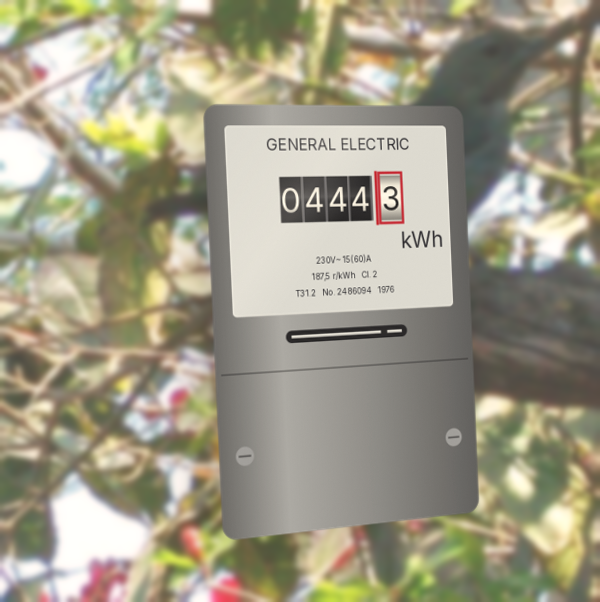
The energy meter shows value=444.3 unit=kWh
